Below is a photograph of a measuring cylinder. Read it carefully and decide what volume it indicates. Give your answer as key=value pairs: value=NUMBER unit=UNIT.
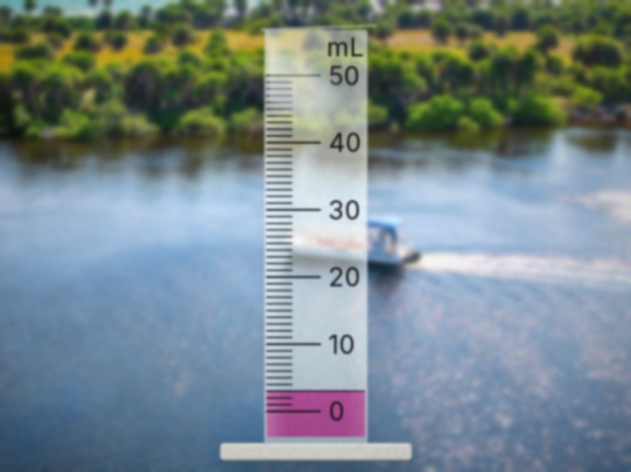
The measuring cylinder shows value=3 unit=mL
